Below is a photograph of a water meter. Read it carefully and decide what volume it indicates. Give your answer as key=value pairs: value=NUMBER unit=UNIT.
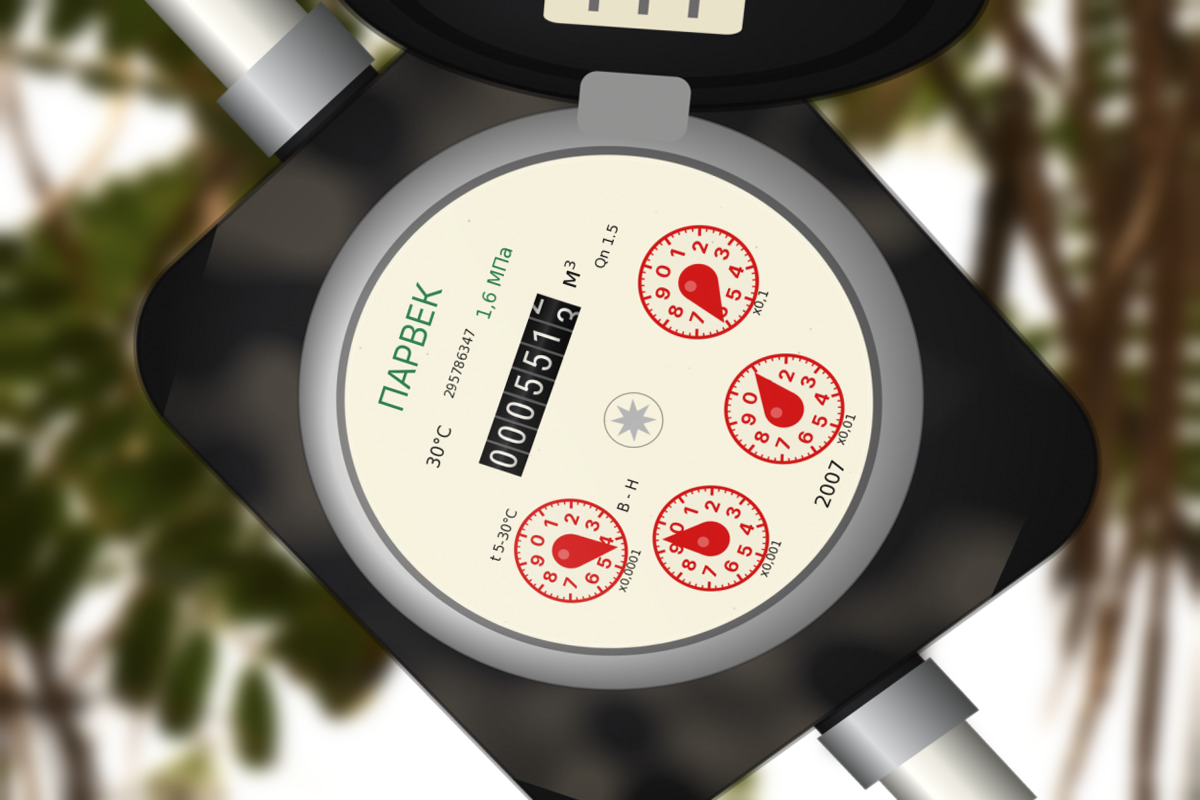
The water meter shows value=5512.6094 unit=m³
